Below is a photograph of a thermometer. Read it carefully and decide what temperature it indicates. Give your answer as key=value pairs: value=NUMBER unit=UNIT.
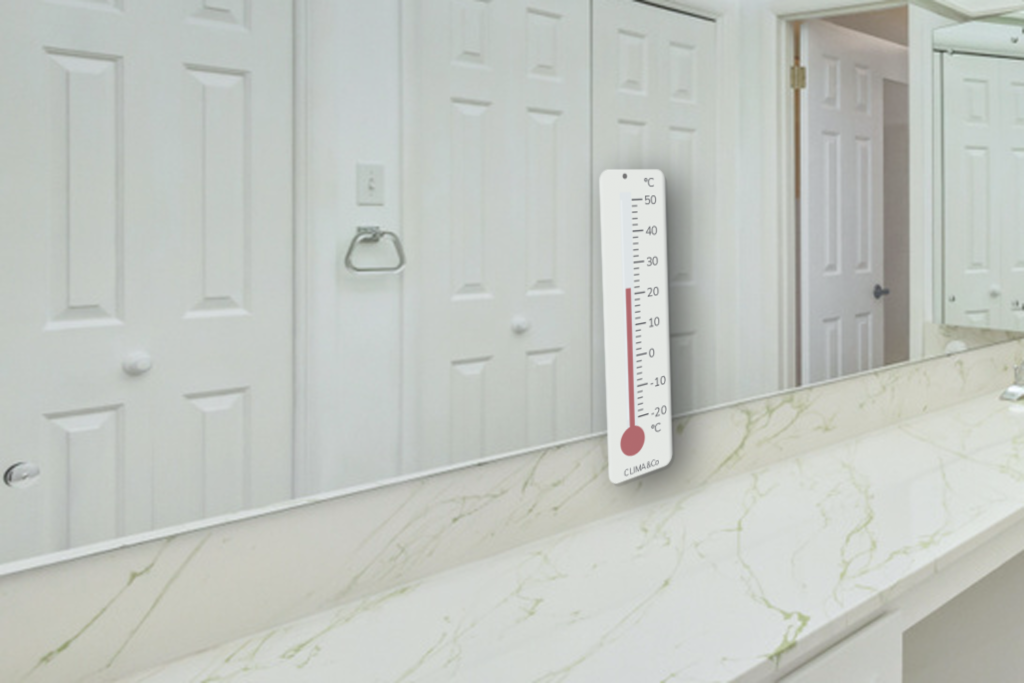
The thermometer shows value=22 unit=°C
